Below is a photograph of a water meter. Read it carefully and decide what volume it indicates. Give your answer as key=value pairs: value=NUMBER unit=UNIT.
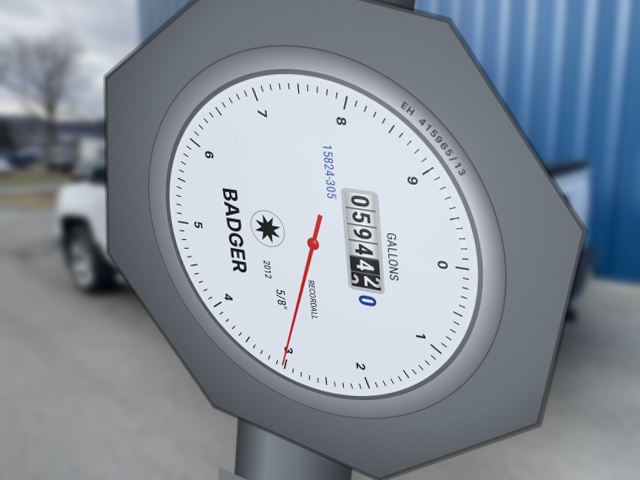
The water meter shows value=594423.0 unit=gal
